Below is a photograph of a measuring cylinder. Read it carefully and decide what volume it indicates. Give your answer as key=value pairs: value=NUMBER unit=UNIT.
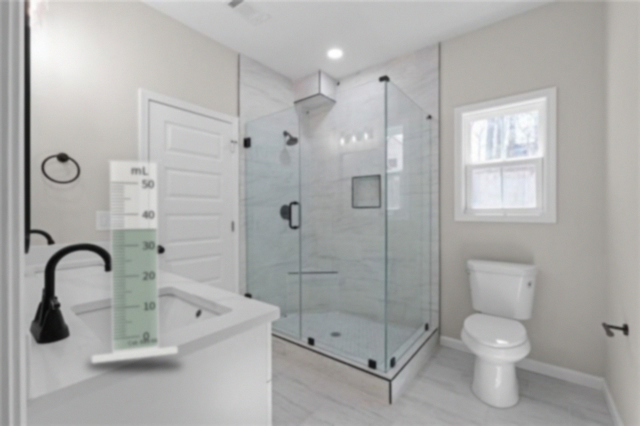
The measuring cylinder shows value=35 unit=mL
